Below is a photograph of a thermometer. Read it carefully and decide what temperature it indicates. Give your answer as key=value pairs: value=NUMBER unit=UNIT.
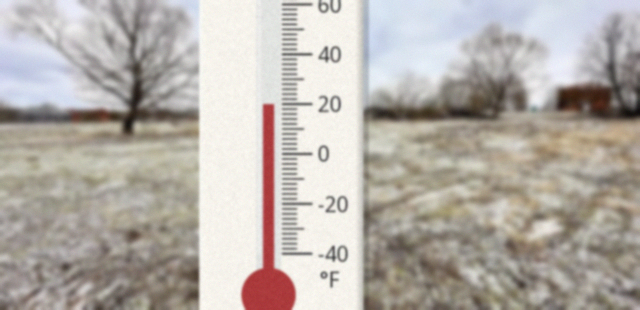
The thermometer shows value=20 unit=°F
